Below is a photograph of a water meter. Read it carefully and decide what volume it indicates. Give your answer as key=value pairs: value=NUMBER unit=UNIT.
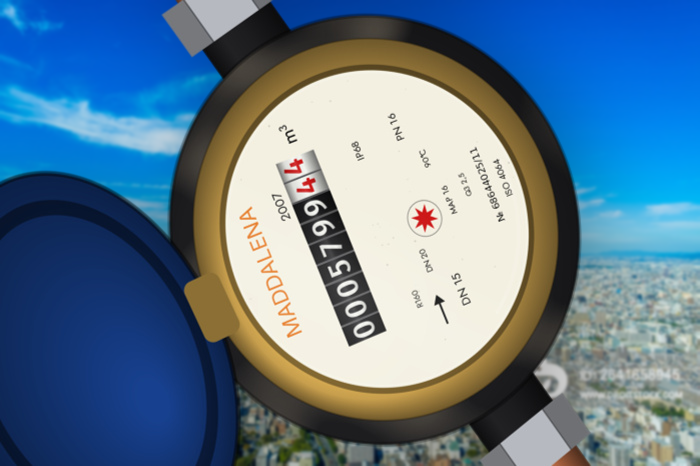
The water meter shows value=5799.44 unit=m³
